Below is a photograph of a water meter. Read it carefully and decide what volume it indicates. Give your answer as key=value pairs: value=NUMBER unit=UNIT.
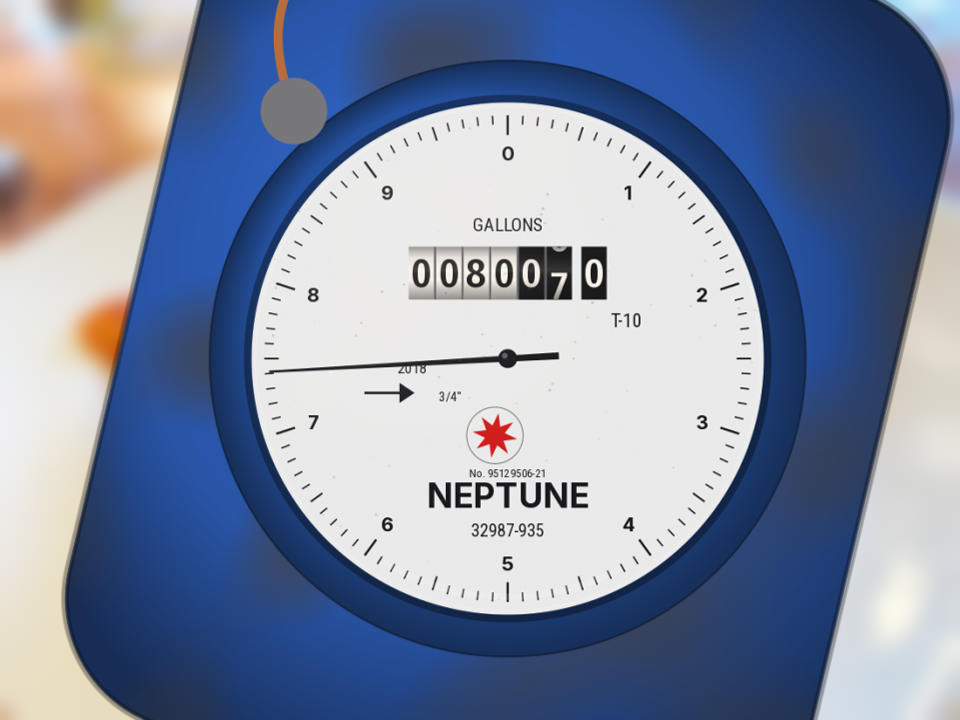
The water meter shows value=80067.4 unit=gal
